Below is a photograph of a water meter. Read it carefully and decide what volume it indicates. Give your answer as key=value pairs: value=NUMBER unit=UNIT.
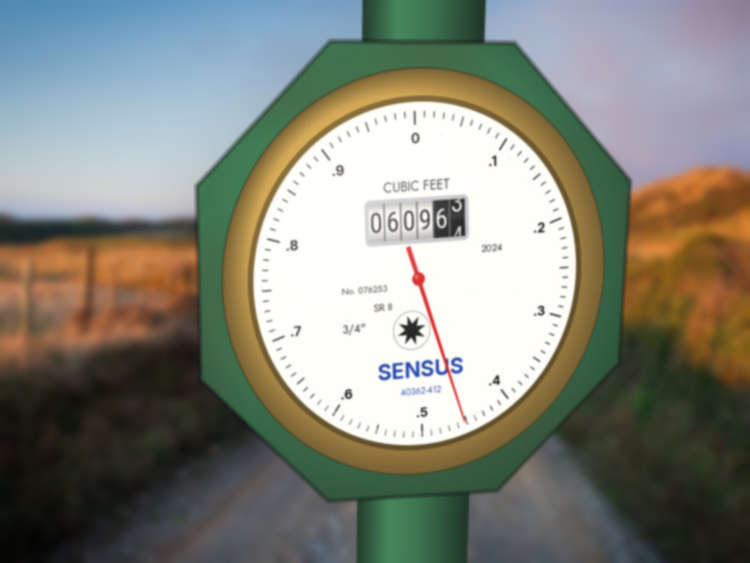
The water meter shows value=60963.45 unit=ft³
